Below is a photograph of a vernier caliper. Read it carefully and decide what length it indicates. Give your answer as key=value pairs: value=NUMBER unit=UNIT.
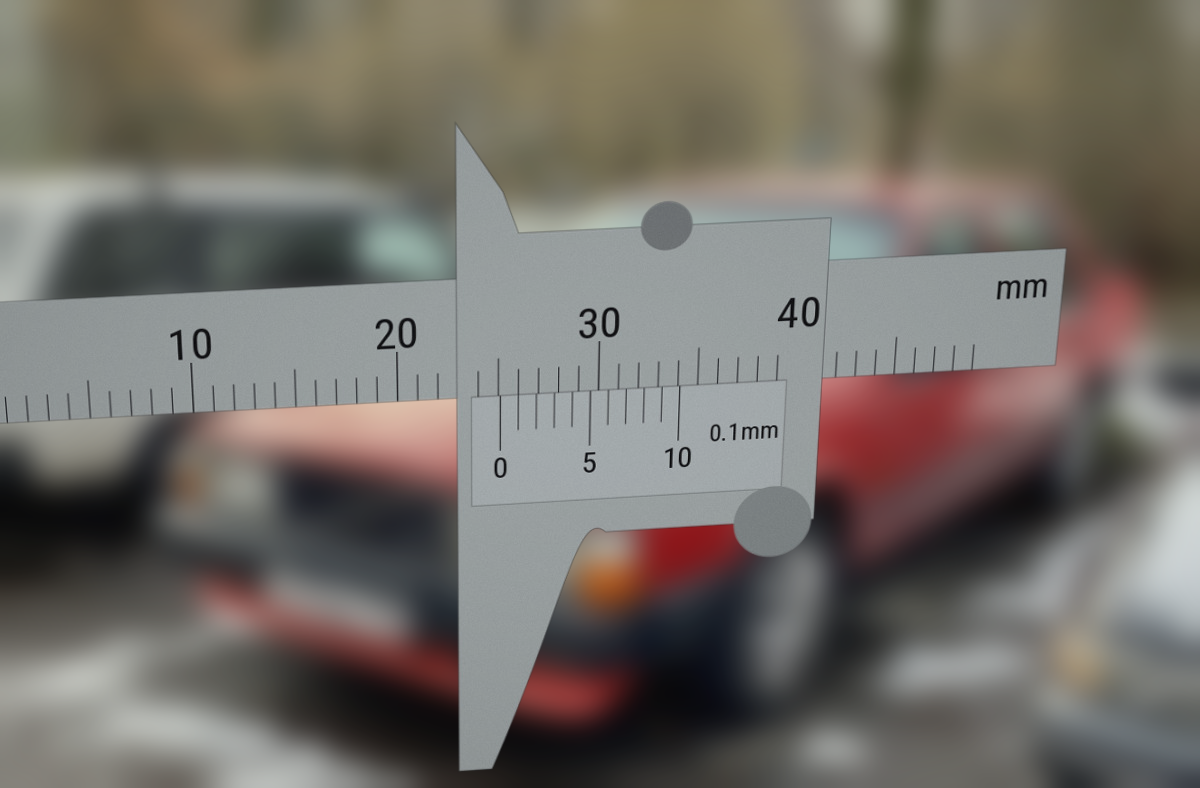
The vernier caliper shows value=25.1 unit=mm
